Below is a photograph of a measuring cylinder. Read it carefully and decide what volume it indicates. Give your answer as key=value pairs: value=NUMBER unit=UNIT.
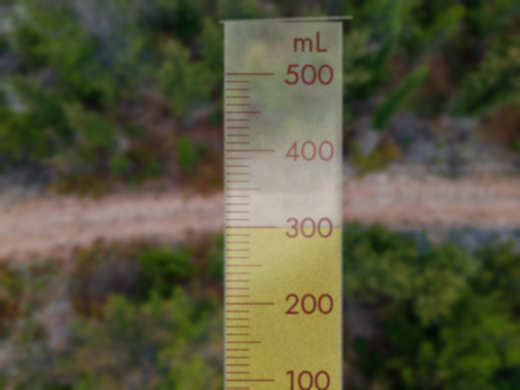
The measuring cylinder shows value=300 unit=mL
